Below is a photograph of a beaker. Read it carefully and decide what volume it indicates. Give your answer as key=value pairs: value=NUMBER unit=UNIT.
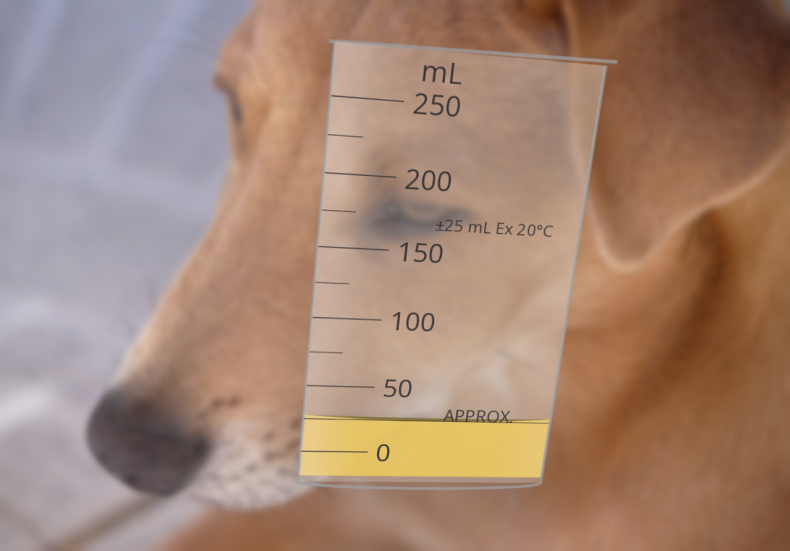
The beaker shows value=25 unit=mL
